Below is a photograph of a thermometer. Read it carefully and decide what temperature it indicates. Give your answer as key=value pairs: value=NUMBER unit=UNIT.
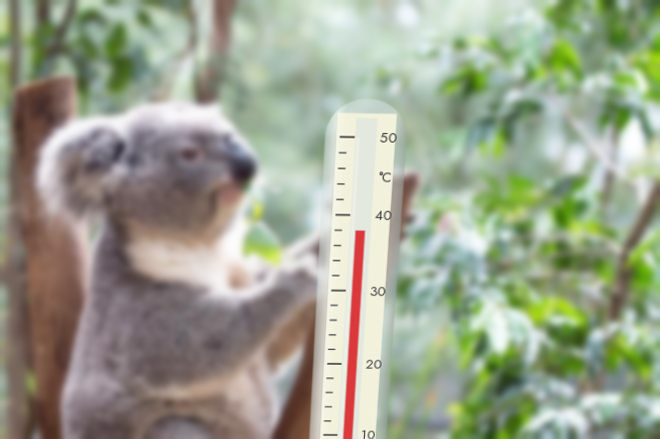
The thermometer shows value=38 unit=°C
